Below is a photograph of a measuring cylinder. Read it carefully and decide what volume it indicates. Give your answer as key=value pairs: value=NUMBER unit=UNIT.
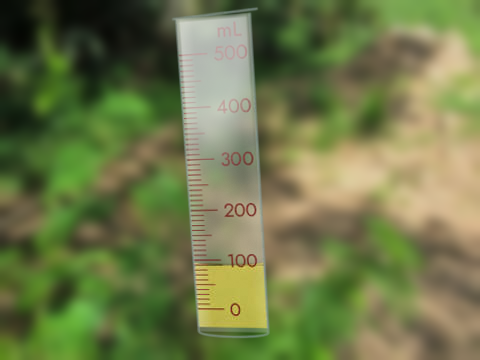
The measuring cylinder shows value=90 unit=mL
